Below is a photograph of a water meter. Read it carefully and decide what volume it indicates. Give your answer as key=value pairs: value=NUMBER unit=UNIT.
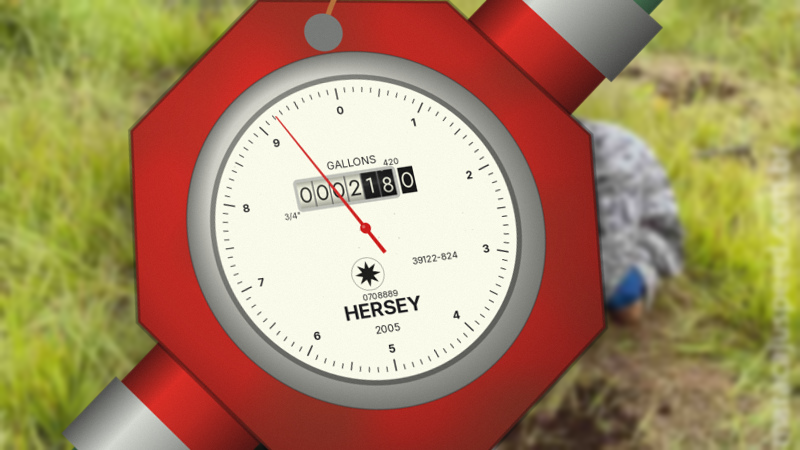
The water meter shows value=2179.2 unit=gal
